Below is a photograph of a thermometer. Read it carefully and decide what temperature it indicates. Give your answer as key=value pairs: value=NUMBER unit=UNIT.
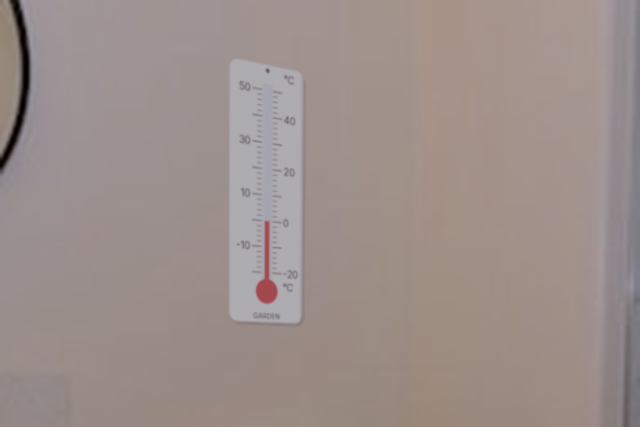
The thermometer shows value=0 unit=°C
